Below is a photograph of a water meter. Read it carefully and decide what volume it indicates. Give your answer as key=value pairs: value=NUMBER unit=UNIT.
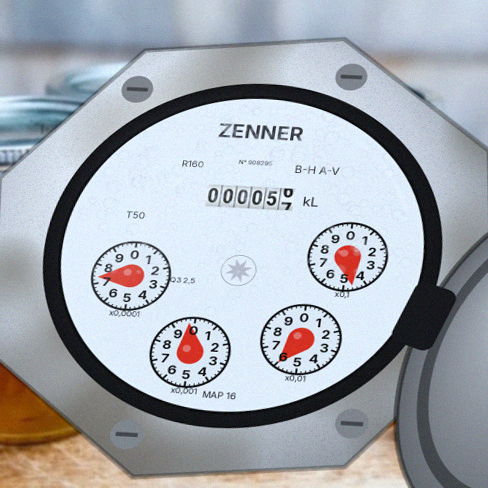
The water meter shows value=56.4597 unit=kL
